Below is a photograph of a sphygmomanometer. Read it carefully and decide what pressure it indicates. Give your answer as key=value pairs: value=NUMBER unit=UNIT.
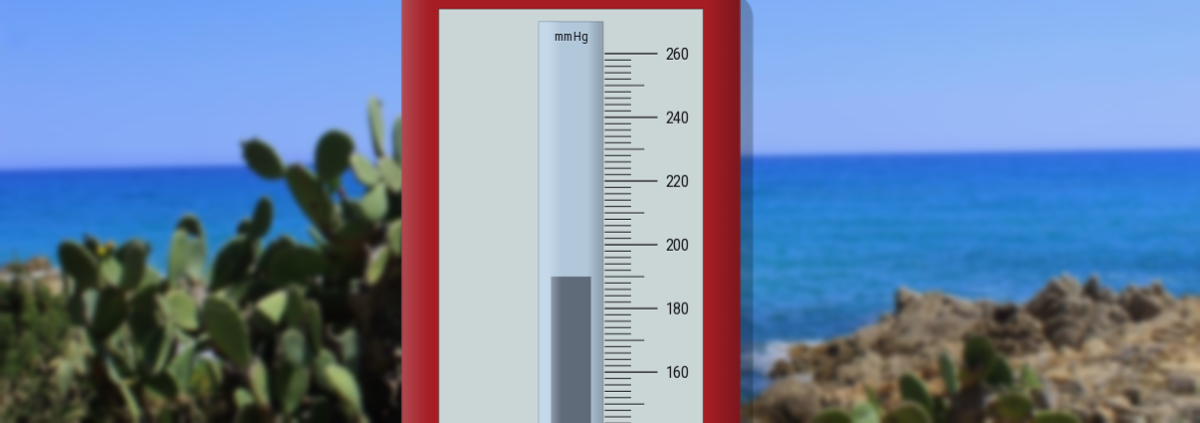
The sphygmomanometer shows value=190 unit=mmHg
